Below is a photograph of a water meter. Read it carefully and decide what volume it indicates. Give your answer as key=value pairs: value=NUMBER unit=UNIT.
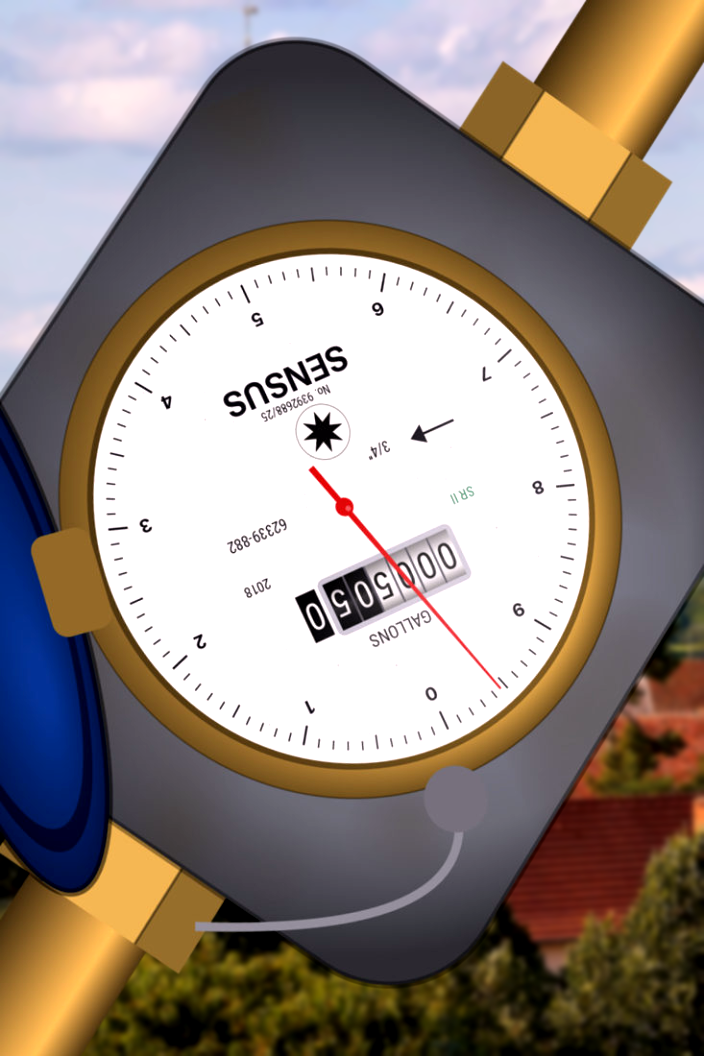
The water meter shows value=5049.5 unit=gal
